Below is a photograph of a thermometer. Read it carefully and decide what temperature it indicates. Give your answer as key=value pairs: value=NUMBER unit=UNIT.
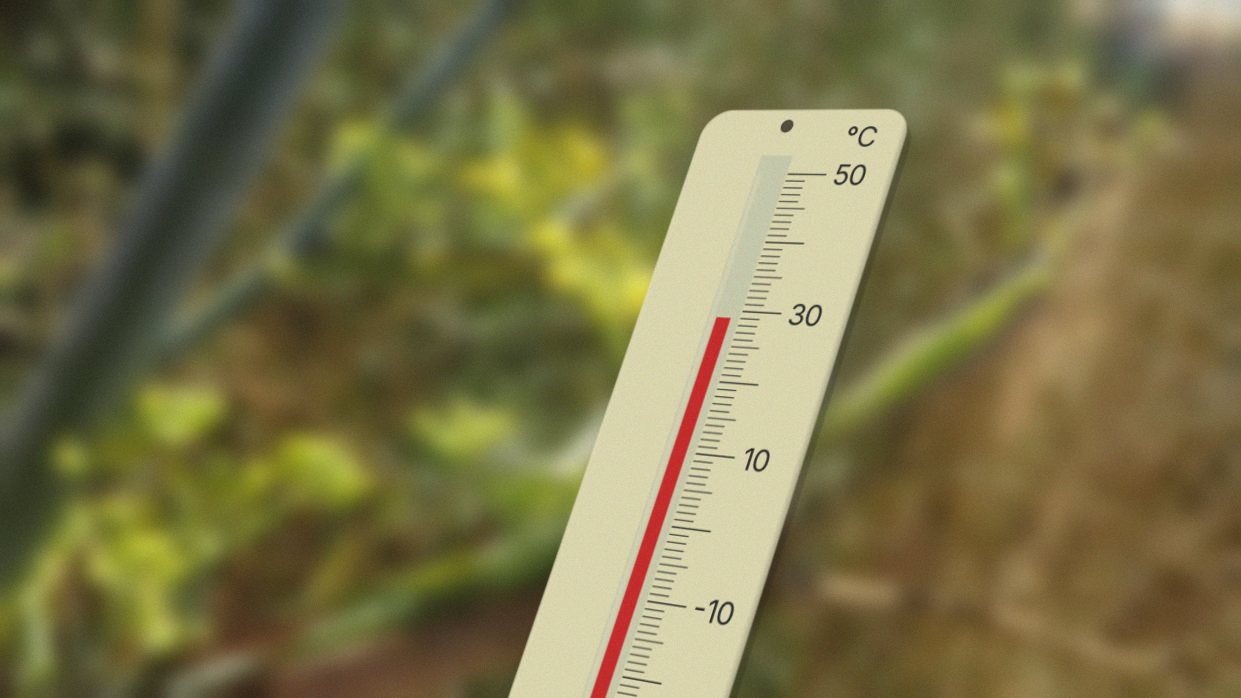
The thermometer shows value=29 unit=°C
